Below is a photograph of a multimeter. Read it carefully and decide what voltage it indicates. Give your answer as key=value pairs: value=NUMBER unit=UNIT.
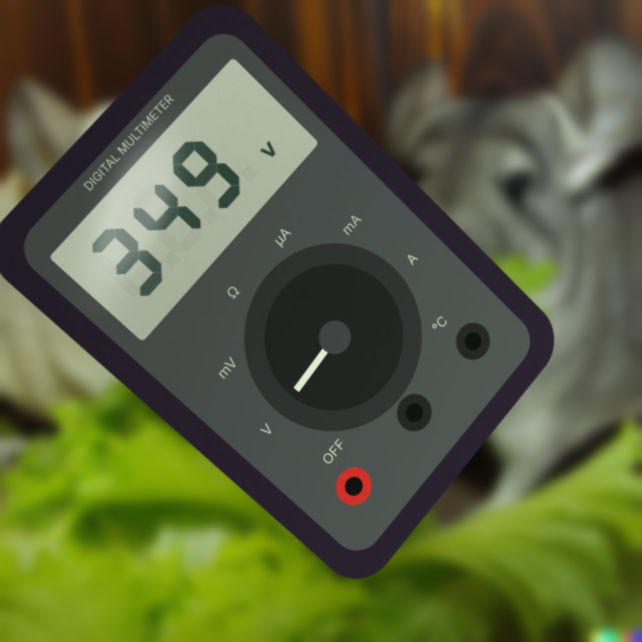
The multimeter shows value=349 unit=V
